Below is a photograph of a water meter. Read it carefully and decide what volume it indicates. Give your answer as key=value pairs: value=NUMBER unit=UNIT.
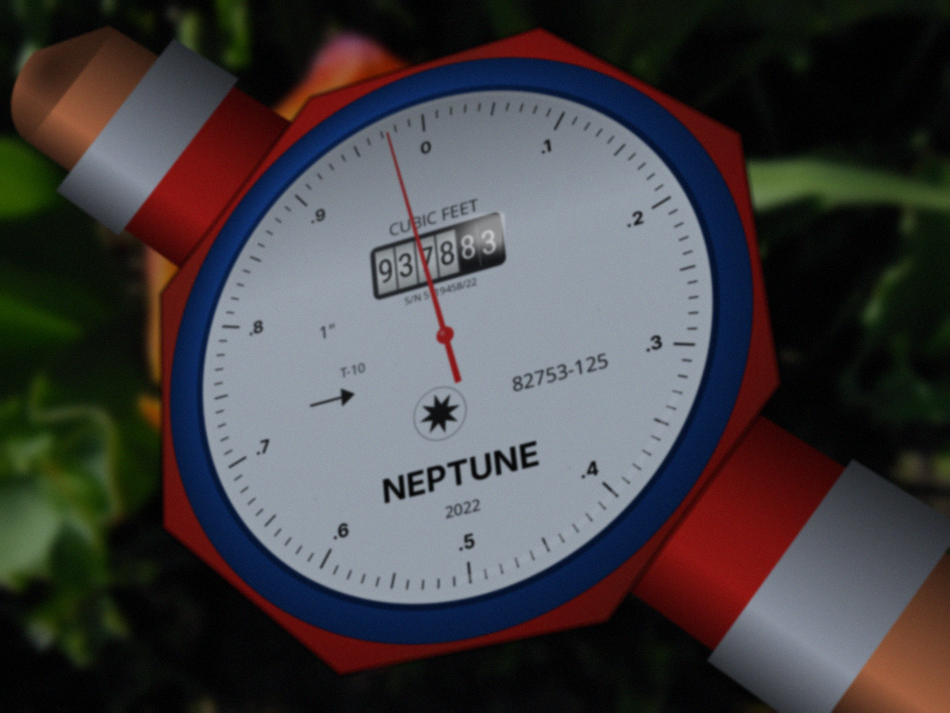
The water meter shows value=937882.97 unit=ft³
